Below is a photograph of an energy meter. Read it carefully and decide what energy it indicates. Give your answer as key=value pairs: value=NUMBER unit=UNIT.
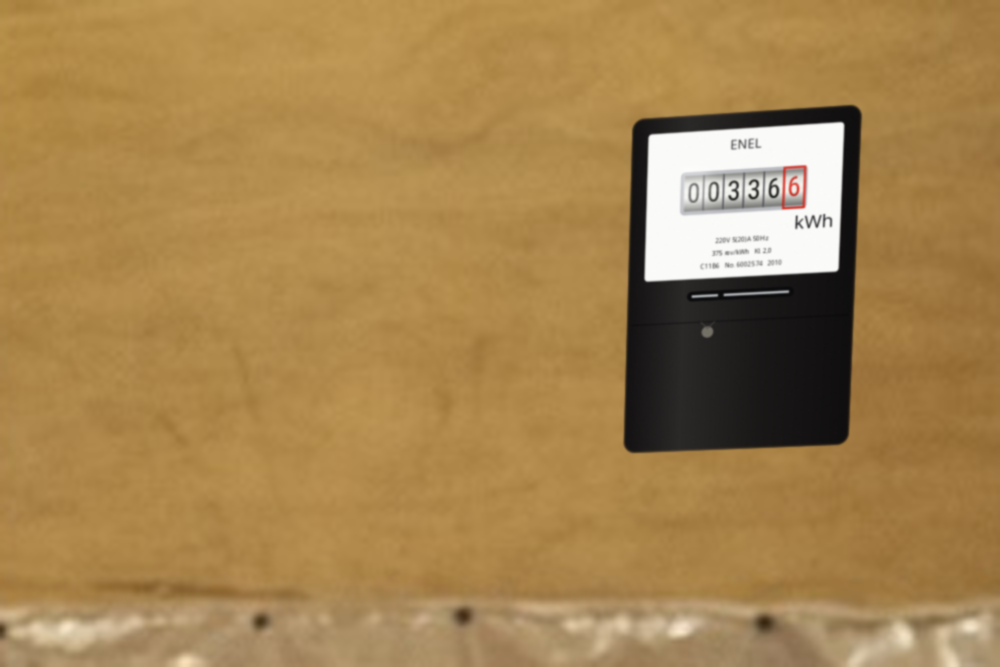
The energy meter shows value=336.6 unit=kWh
